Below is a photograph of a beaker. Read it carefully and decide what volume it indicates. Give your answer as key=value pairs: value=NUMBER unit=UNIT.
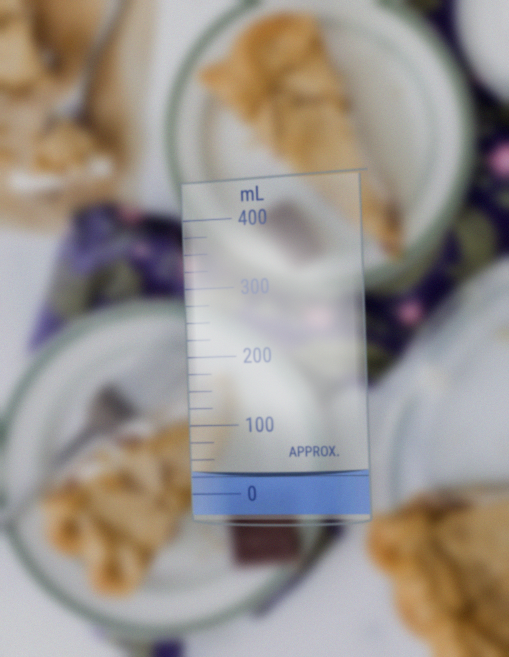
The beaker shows value=25 unit=mL
